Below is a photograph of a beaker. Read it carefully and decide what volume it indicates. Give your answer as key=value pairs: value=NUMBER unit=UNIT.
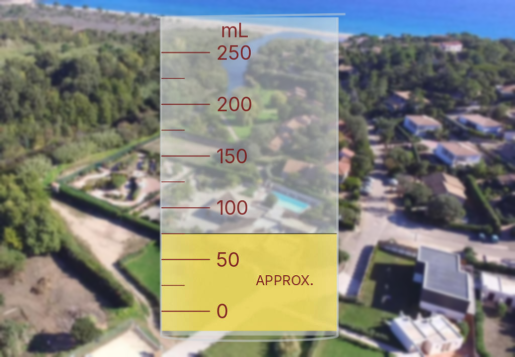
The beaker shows value=75 unit=mL
